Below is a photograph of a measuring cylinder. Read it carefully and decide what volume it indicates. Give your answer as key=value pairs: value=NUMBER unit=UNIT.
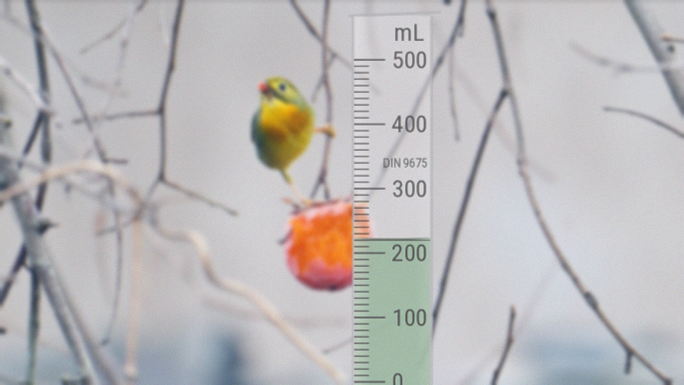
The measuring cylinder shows value=220 unit=mL
